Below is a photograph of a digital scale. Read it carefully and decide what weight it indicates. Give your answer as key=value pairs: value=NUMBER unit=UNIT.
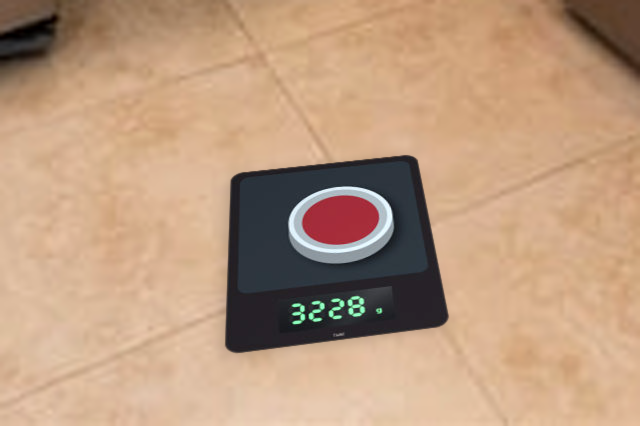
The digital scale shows value=3228 unit=g
